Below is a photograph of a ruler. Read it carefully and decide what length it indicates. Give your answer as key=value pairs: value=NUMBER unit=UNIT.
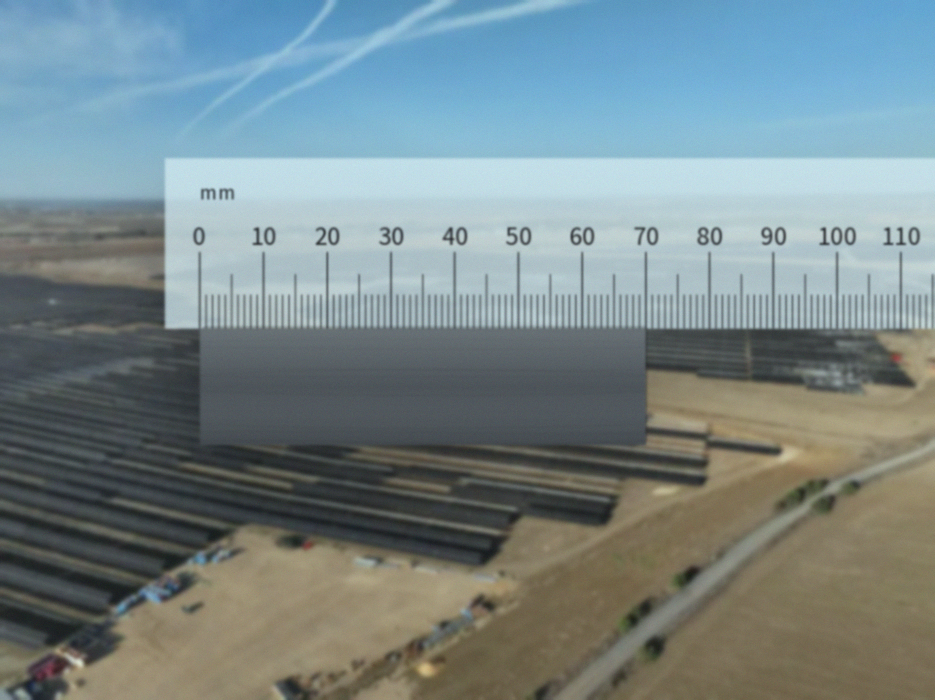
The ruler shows value=70 unit=mm
